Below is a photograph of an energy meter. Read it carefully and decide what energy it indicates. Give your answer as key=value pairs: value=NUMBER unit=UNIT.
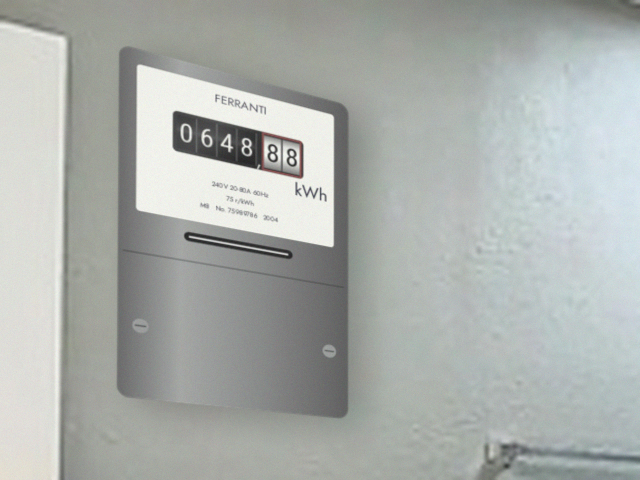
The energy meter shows value=648.88 unit=kWh
